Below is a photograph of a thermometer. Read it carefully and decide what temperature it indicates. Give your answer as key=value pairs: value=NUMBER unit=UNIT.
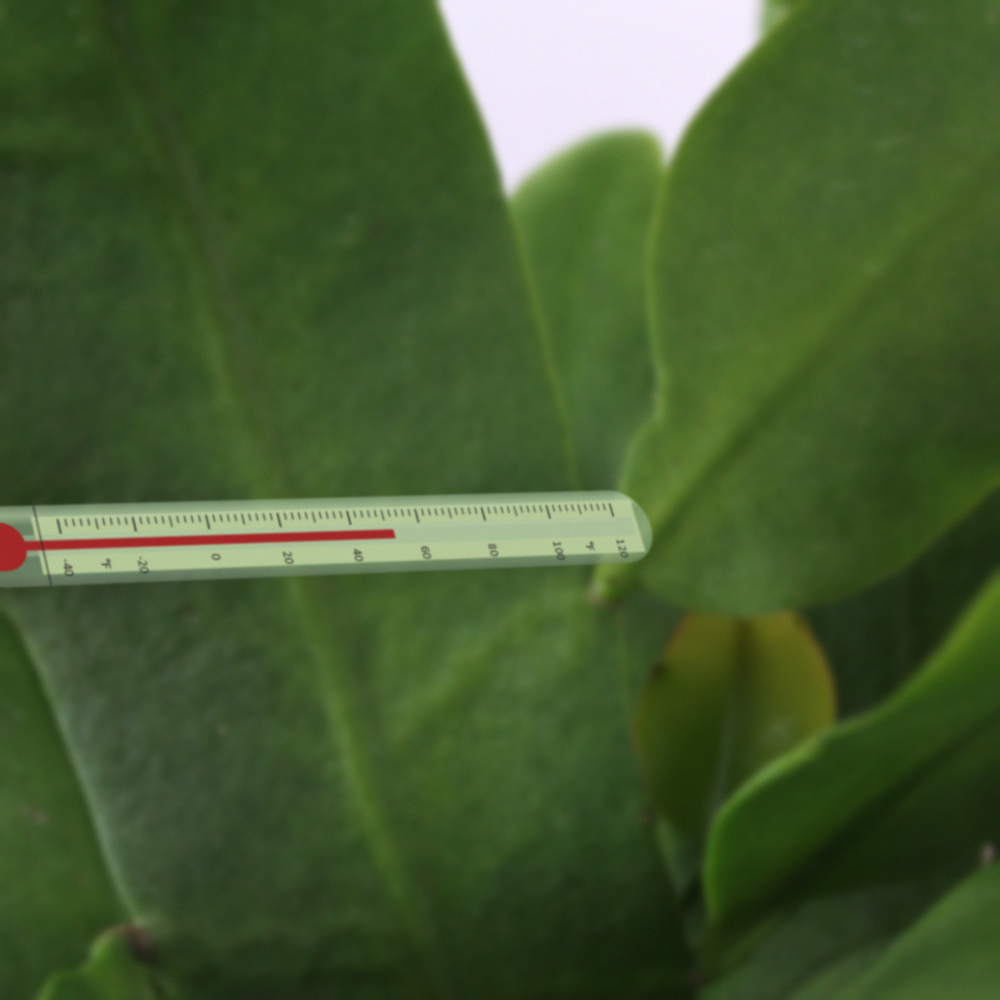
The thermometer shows value=52 unit=°F
